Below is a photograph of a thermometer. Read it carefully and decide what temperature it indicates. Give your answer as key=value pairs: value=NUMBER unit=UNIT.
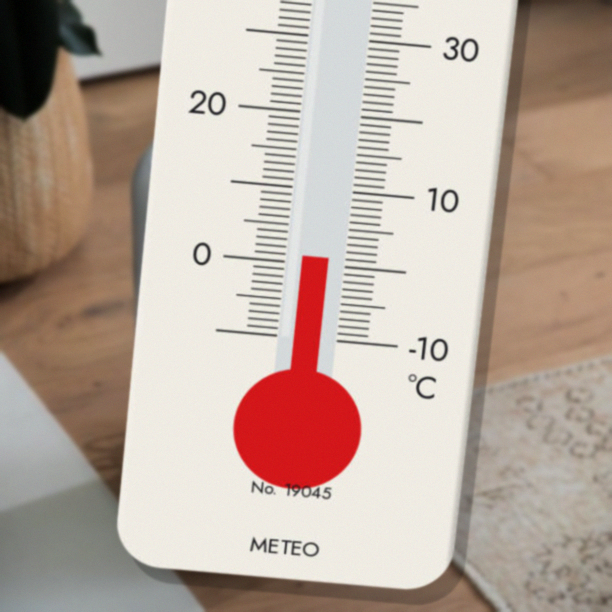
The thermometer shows value=1 unit=°C
